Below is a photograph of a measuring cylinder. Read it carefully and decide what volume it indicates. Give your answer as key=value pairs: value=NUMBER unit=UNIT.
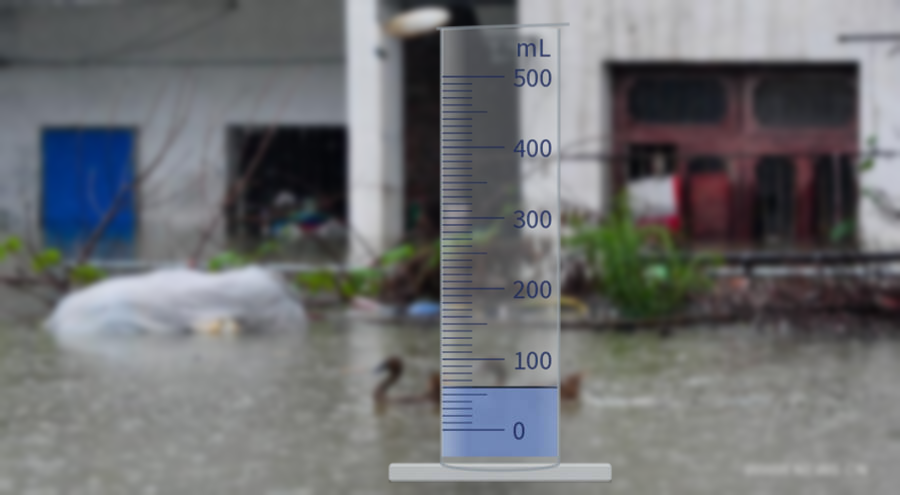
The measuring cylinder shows value=60 unit=mL
